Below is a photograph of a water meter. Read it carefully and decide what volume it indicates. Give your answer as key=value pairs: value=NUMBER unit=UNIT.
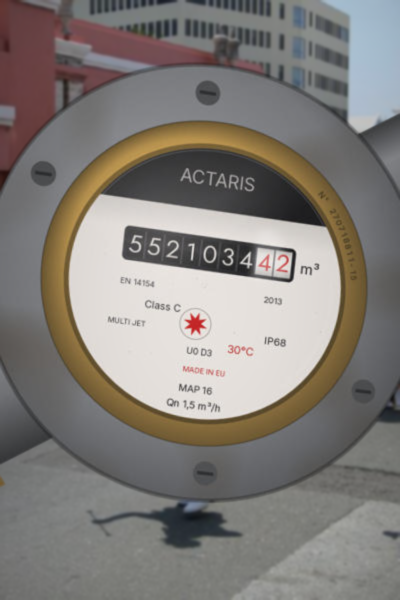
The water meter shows value=5521034.42 unit=m³
